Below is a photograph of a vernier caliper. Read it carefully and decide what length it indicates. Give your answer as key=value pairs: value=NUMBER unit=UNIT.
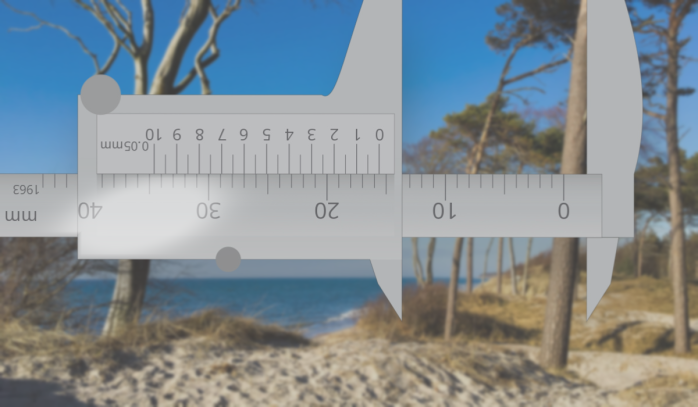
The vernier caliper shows value=15.6 unit=mm
